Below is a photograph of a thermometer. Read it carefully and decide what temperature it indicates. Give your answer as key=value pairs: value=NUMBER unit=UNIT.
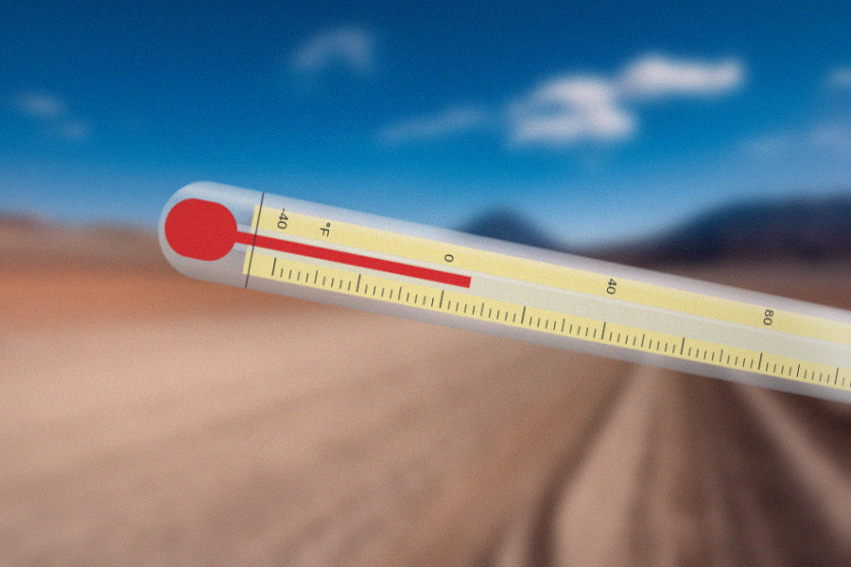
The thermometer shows value=6 unit=°F
